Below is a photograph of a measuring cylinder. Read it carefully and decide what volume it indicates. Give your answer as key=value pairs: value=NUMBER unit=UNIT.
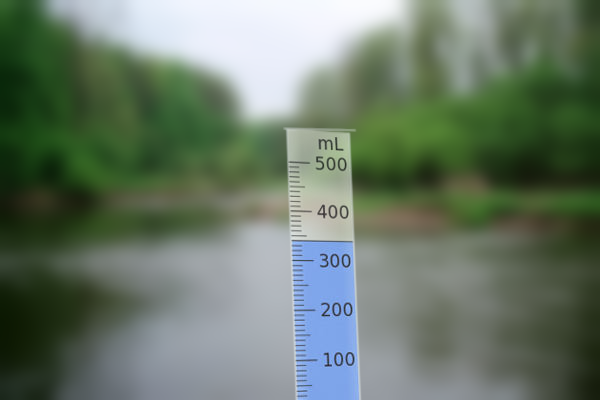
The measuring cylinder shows value=340 unit=mL
